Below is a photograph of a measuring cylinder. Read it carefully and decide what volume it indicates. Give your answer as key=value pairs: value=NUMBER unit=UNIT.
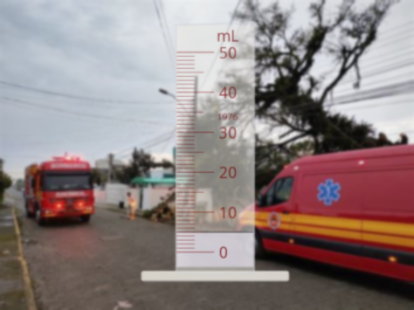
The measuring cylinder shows value=5 unit=mL
